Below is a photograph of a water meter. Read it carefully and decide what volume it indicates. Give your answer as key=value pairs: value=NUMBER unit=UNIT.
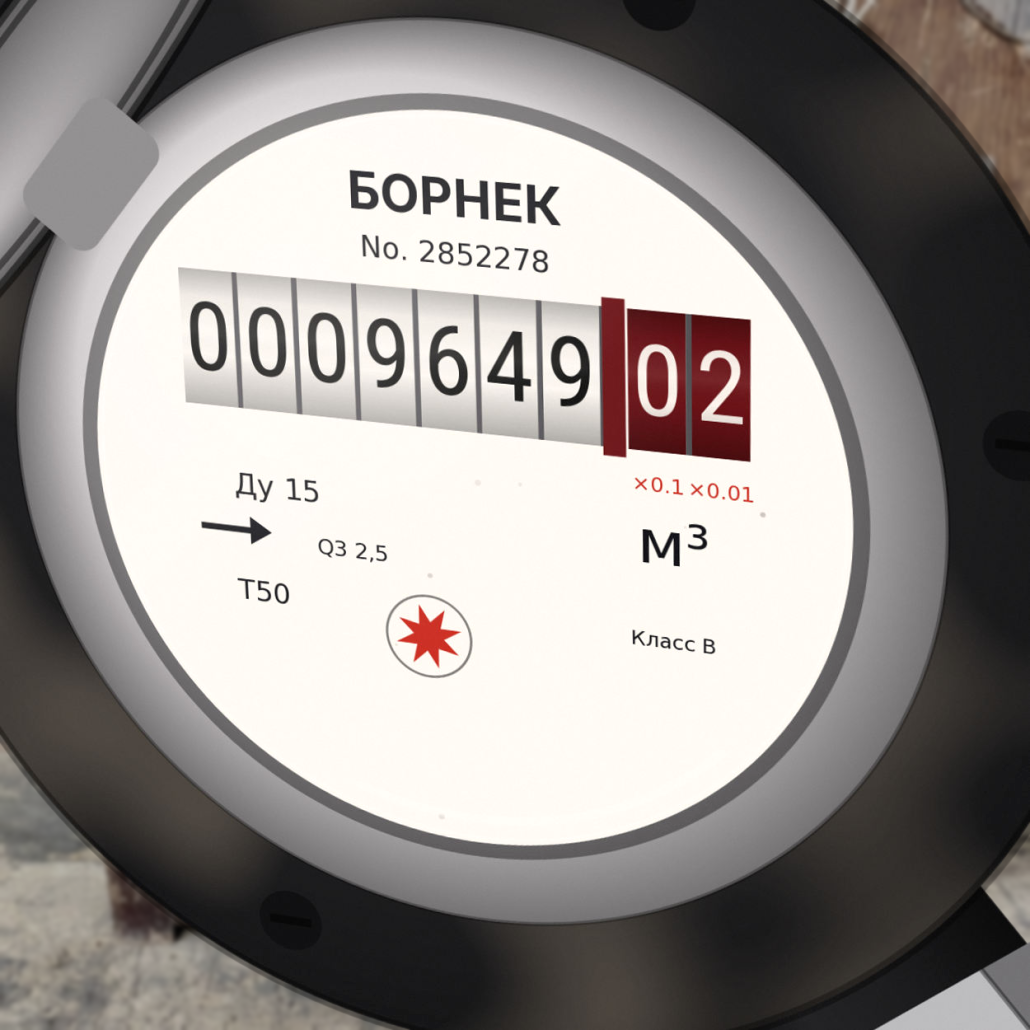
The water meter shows value=9649.02 unit=m³
